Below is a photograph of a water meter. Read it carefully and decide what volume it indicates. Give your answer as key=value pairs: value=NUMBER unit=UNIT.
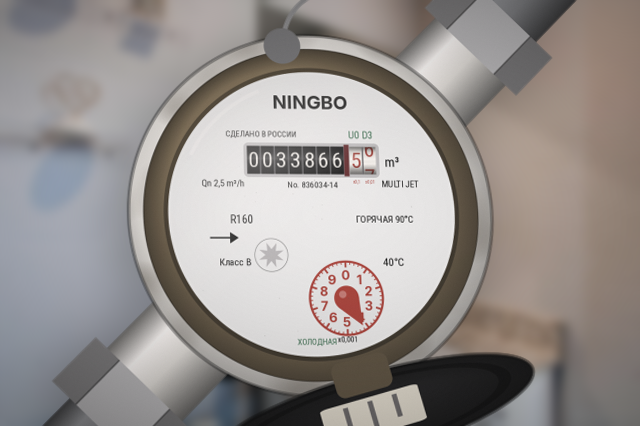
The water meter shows value=33866.564 unit=m³
